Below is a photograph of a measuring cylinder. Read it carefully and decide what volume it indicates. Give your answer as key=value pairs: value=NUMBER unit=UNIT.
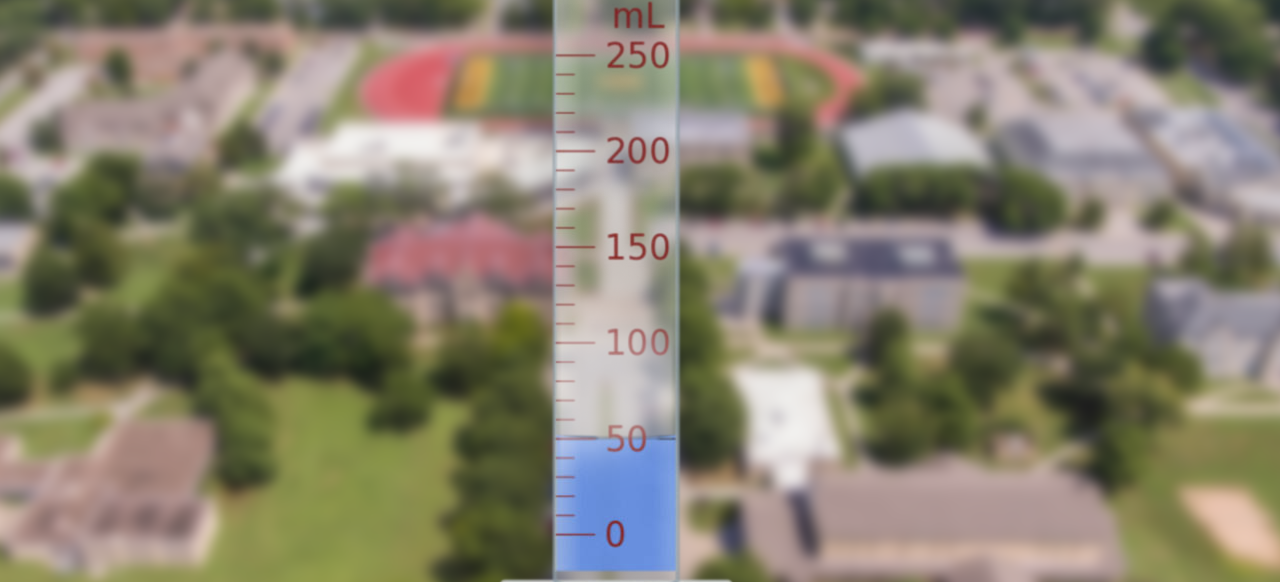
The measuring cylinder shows value=50 unit=mL
